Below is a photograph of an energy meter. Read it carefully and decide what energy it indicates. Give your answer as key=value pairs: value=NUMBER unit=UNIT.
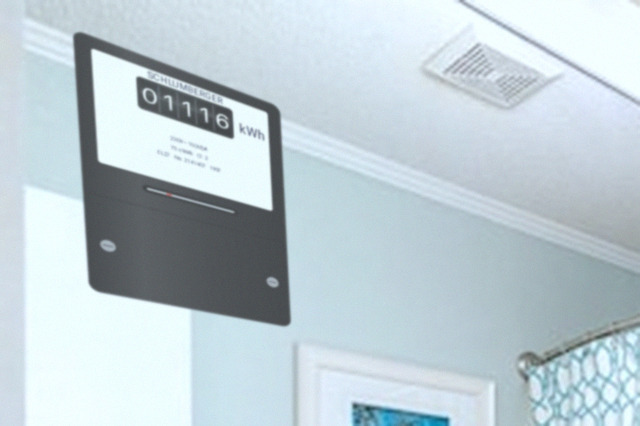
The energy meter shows value=1116 unit=kWh
